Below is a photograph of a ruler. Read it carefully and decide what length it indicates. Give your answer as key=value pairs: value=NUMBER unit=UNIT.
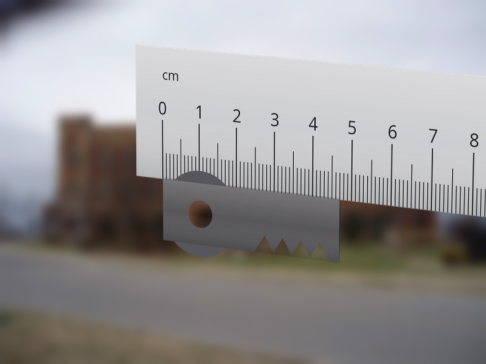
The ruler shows value=4.7 unit=cm
